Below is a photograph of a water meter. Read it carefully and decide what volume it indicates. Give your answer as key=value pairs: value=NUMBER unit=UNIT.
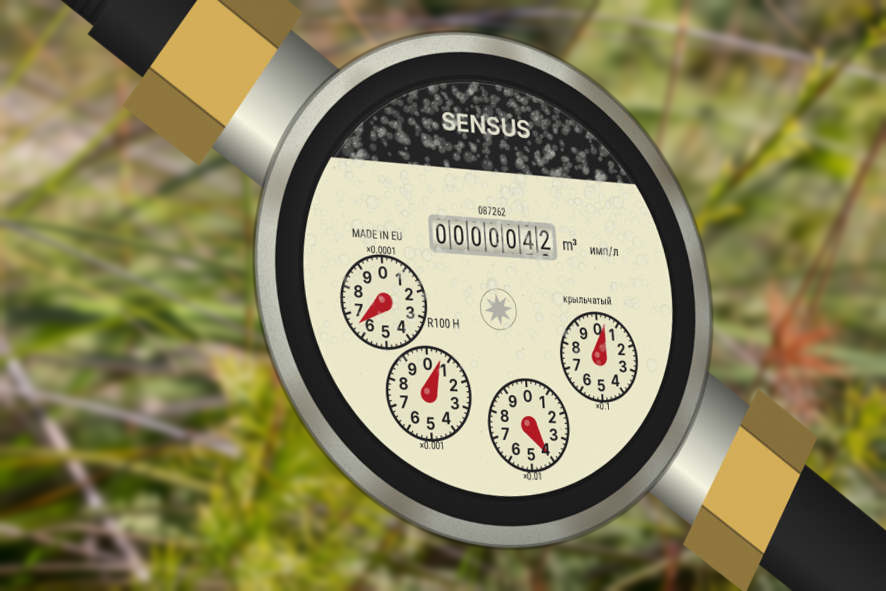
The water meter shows value=42.0406 unit=m³
